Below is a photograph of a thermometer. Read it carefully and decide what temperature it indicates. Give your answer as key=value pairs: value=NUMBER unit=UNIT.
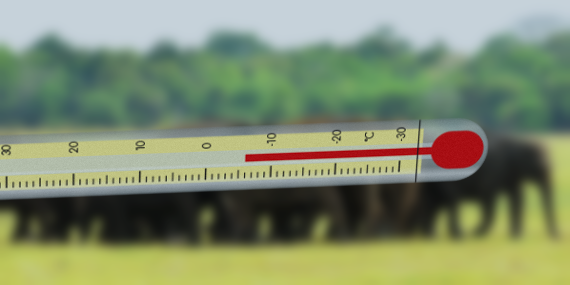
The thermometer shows value=-6 unit=°C
